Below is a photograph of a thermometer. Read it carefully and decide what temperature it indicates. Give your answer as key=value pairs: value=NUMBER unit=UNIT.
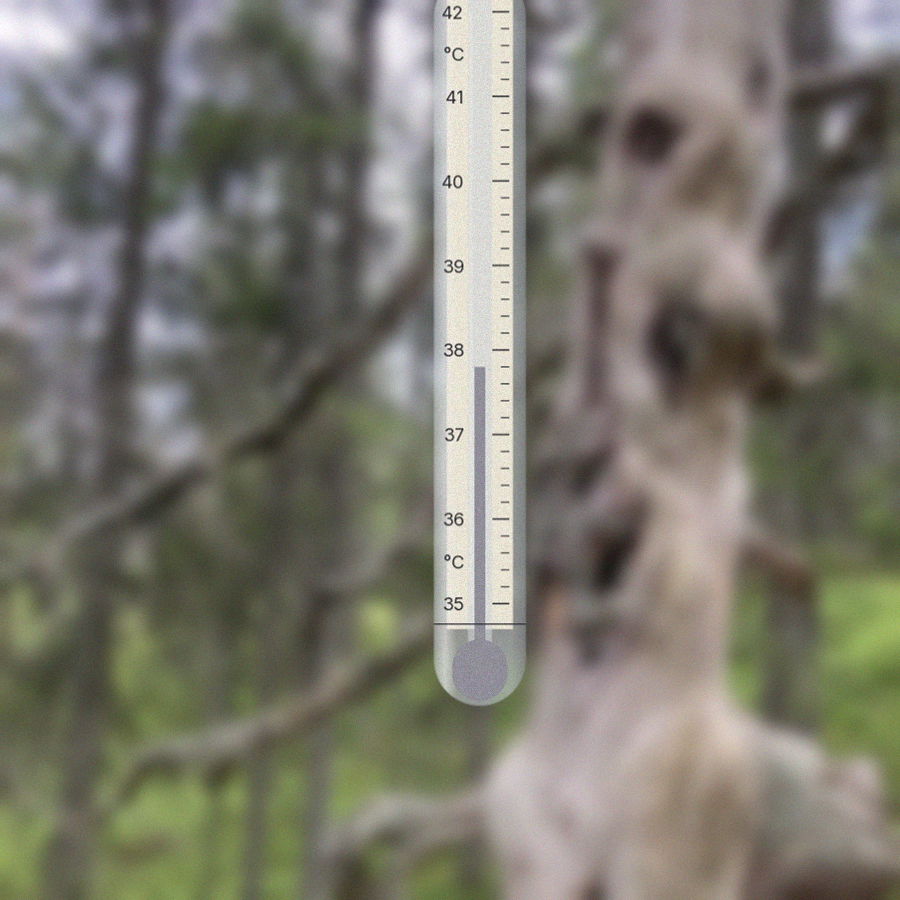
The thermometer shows value=37.8 unit=°C
